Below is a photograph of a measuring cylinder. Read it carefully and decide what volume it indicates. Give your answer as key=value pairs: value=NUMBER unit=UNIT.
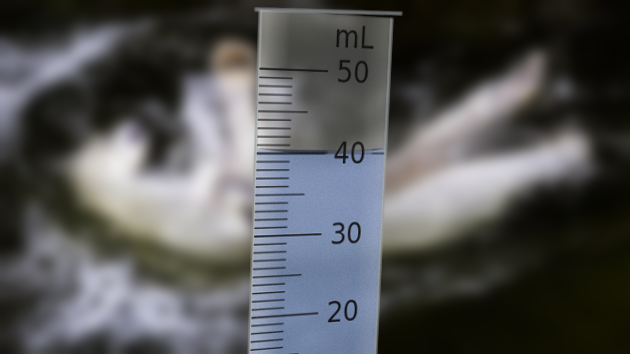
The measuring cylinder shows value=40 unit=mL
